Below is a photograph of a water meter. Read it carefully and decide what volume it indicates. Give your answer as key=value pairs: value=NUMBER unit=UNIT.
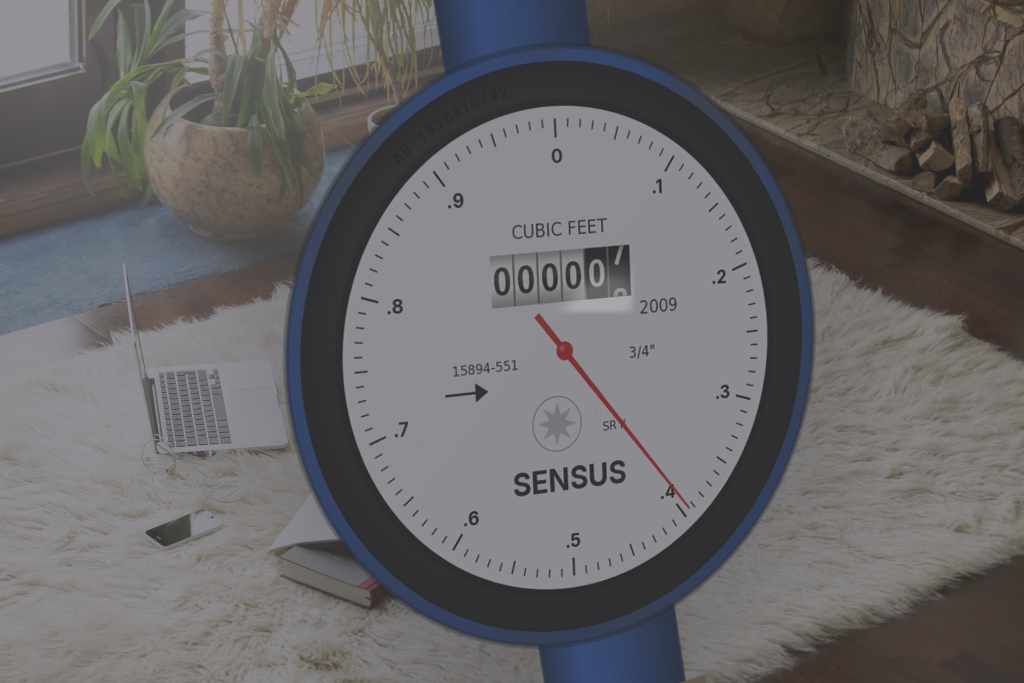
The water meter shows value=7.39 unit=ft³
